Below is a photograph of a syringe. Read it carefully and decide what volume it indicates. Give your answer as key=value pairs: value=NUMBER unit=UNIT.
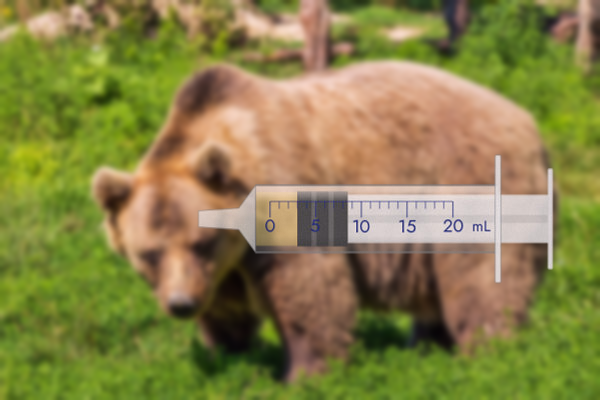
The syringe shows value=3 unit=mL
